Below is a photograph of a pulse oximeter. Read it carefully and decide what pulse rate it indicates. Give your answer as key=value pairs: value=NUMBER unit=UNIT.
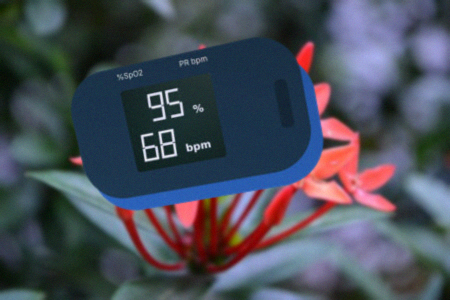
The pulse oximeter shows value=68 unit=bpm
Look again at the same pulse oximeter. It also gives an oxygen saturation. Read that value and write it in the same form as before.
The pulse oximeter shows value=95 unit=%
